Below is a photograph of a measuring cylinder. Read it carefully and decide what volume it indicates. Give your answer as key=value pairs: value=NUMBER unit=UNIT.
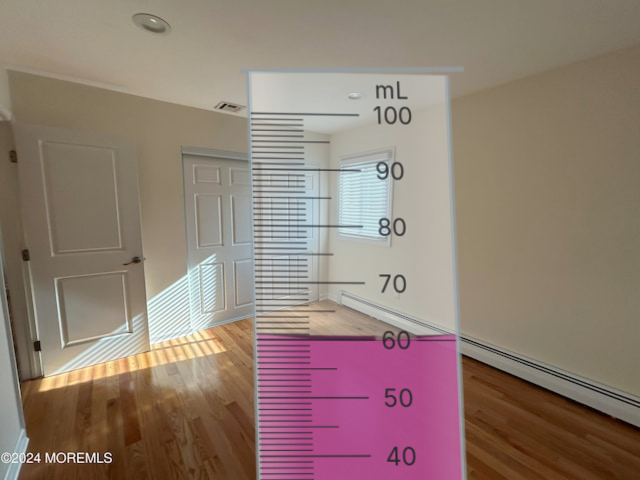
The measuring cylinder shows value=60 unit=mL
